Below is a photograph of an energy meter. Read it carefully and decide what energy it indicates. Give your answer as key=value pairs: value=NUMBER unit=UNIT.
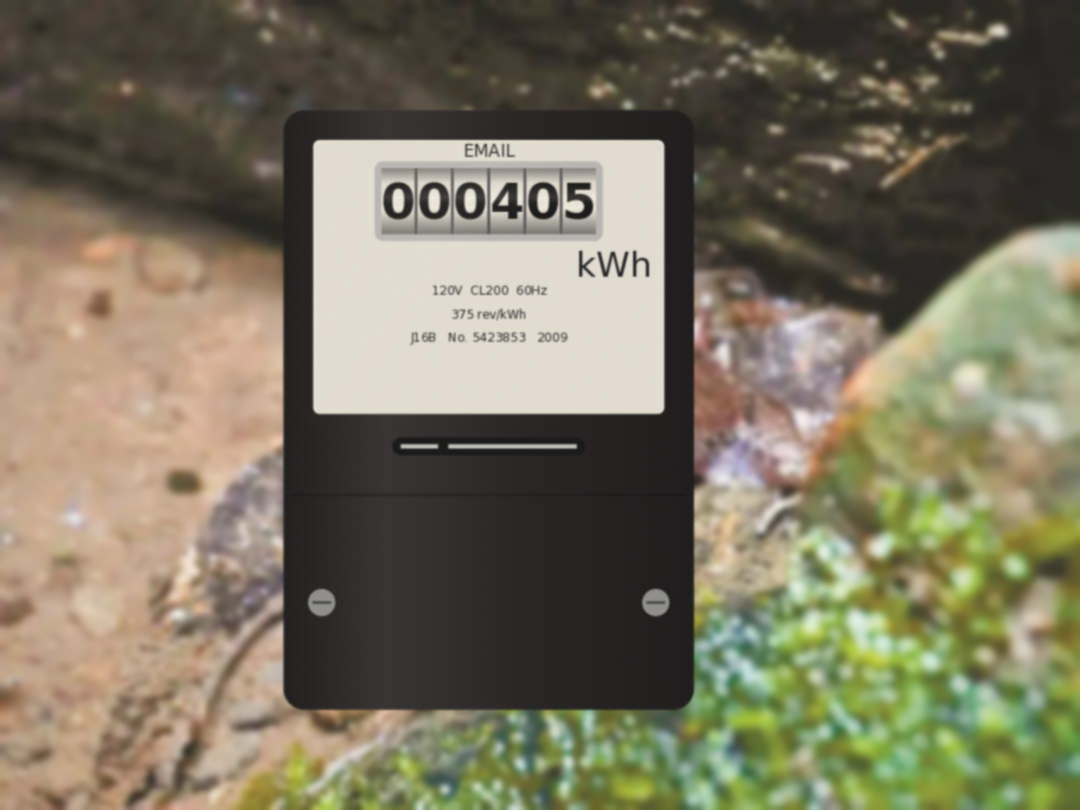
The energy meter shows value=405 unit=kWh
